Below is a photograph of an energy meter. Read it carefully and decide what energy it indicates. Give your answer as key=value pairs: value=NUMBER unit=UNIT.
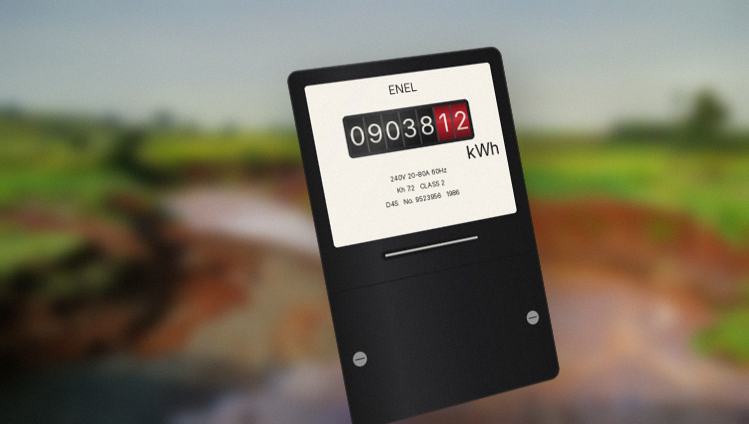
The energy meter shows value=9038.12 unit=kWh
